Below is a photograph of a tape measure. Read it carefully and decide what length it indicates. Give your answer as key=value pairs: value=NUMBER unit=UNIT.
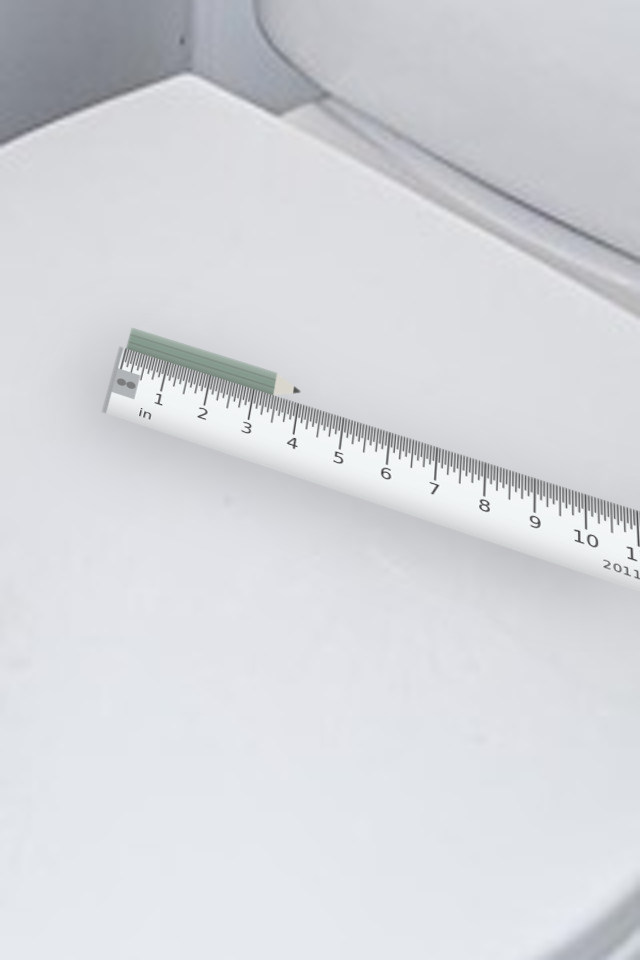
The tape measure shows value=4 unit=in
